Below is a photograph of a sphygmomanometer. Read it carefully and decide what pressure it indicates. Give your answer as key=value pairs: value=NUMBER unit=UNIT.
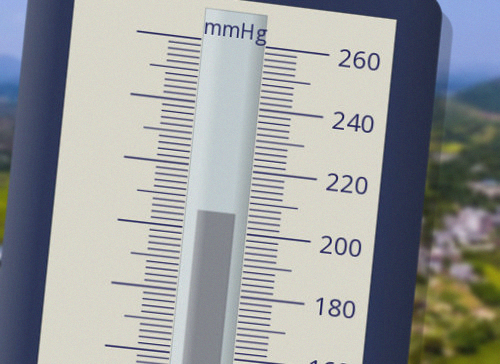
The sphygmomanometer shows value=206 unit=mmHg
